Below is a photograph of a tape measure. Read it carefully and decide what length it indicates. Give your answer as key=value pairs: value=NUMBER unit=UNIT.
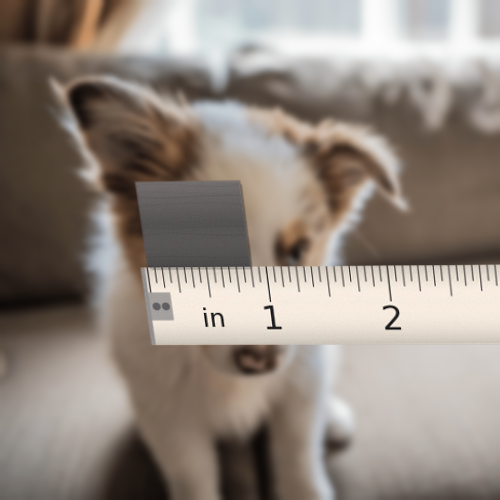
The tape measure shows value=0.875 unit=in
